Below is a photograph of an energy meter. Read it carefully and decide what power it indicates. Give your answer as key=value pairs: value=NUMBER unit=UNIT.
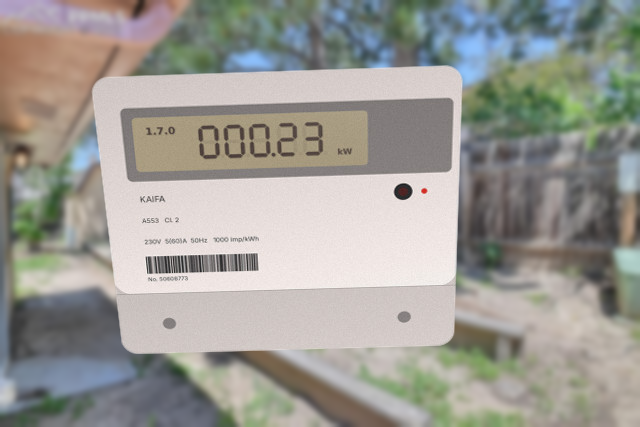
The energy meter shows value=0.23 unit=kW
